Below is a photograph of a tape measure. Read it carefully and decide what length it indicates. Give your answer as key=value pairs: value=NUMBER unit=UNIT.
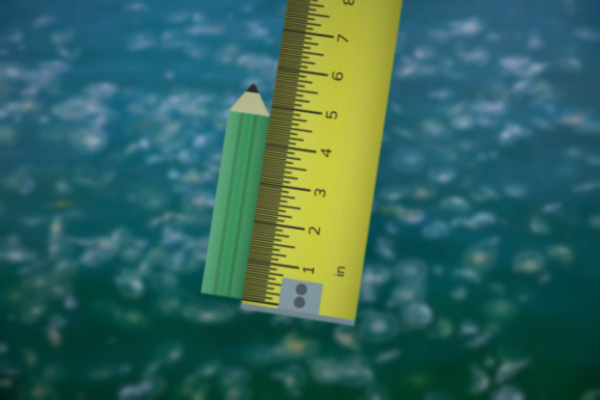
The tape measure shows value=5.5 unit=in
